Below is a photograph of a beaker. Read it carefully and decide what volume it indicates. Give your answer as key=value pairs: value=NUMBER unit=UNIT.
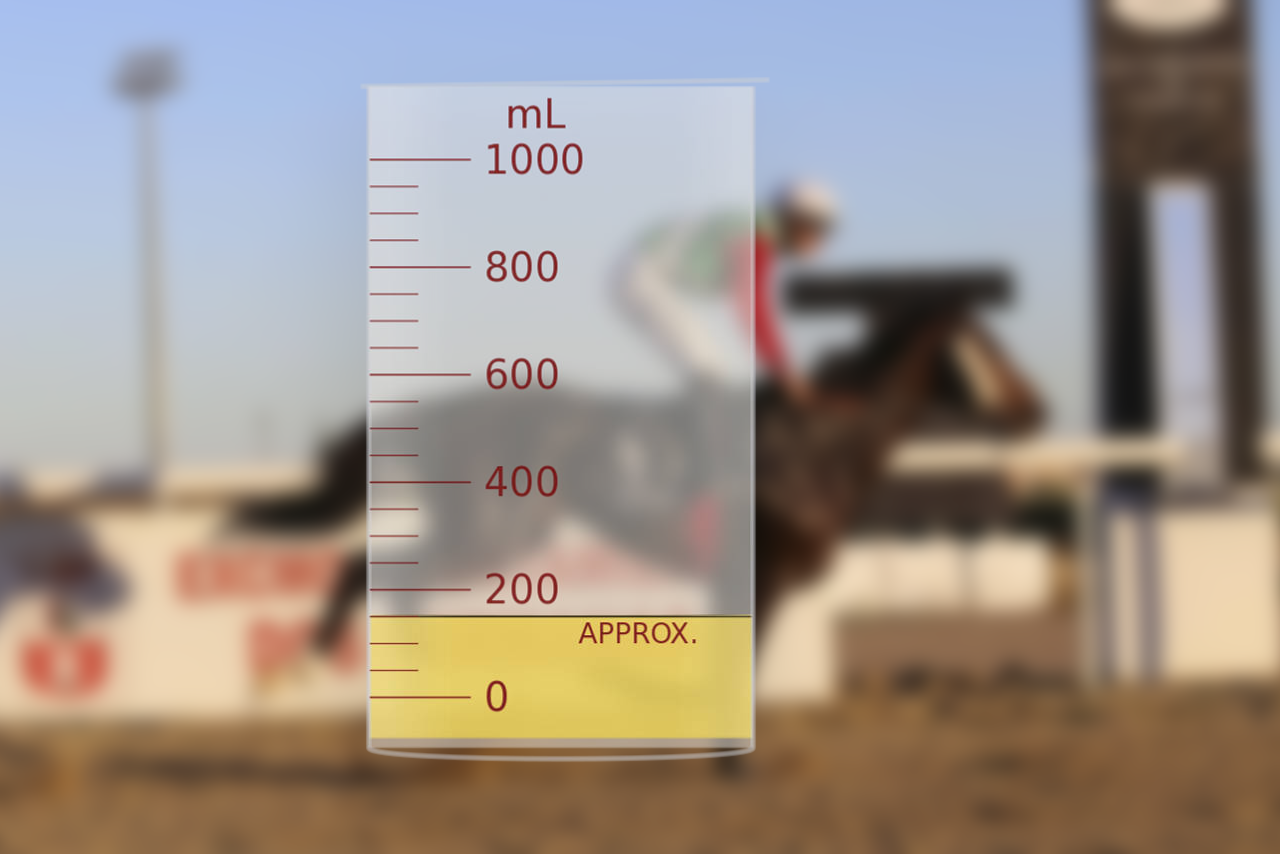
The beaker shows value=150 unit=mL
